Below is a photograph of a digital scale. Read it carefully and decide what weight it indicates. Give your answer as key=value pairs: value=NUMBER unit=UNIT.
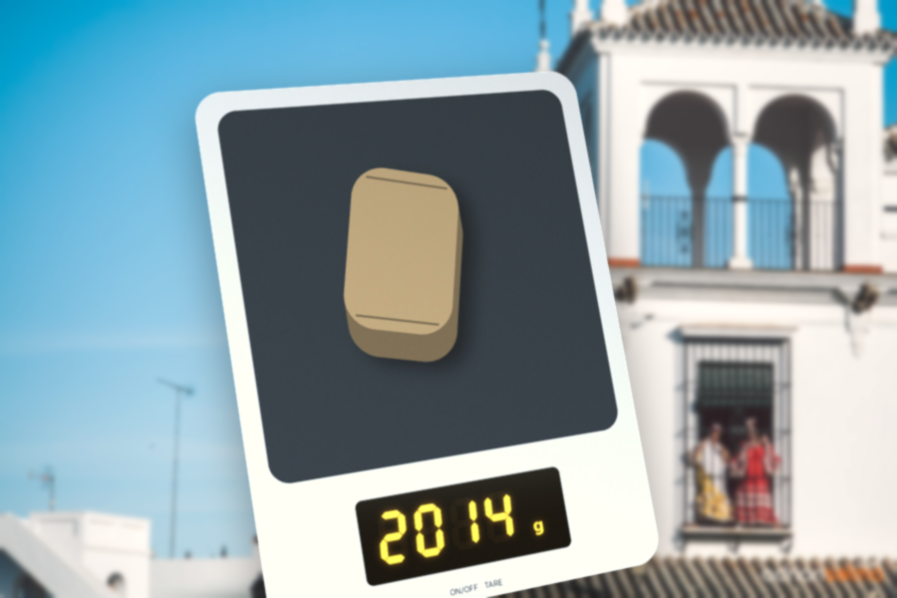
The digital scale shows value=2014 unit=g
